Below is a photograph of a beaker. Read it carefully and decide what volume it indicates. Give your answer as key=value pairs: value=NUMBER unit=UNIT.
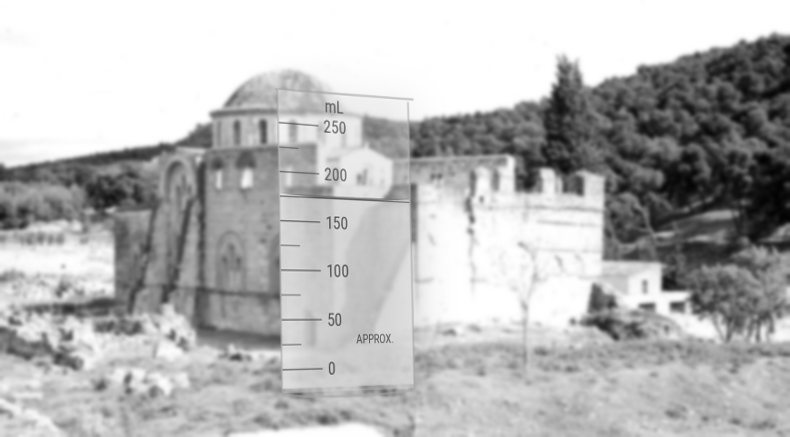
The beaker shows value=175 unit=mL
